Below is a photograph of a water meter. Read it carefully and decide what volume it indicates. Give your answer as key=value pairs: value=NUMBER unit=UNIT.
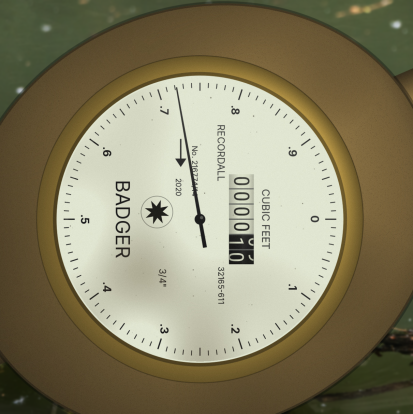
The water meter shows value=9.72 unit=ft³
